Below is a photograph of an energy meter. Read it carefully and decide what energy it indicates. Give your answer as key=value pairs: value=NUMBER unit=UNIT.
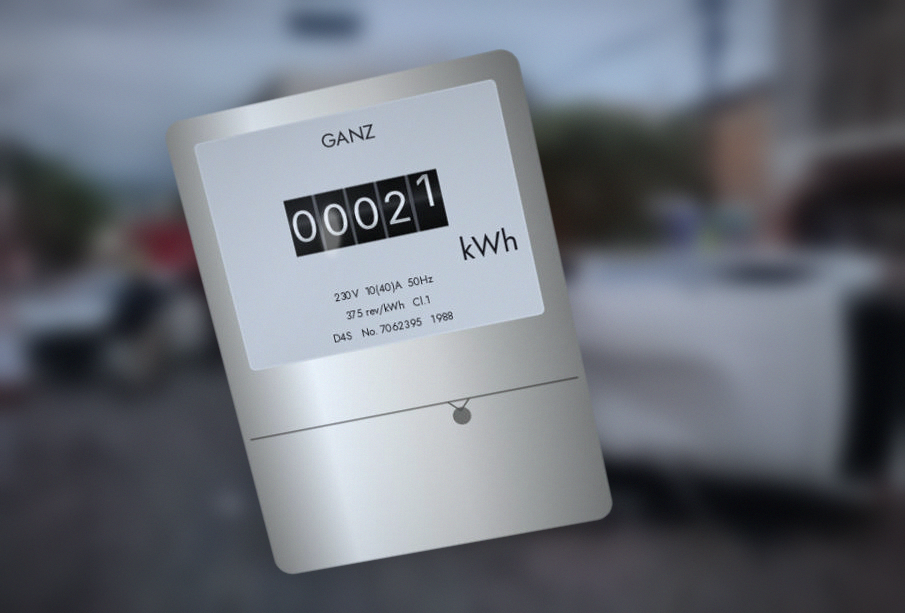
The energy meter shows value=21 unit=kWh
